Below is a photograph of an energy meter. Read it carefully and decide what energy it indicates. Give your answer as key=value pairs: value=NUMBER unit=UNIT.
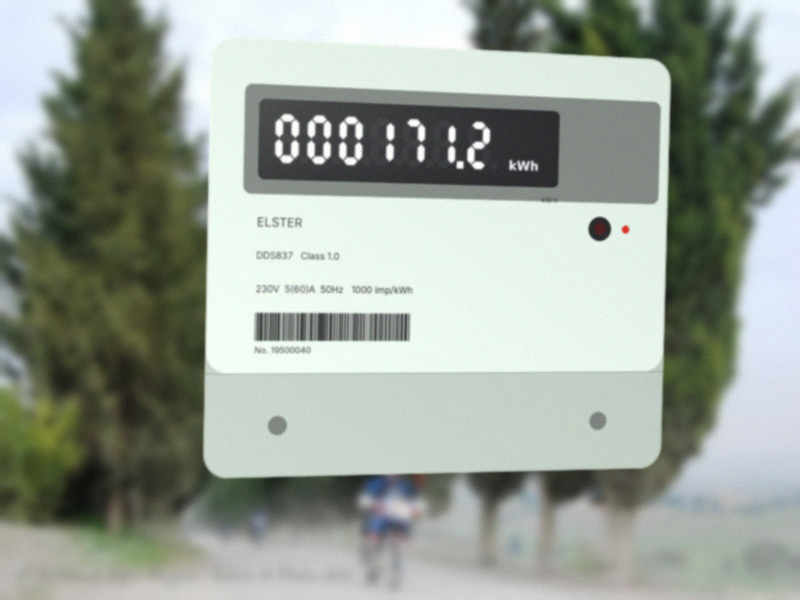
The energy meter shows value=171.2 unit=kWh
